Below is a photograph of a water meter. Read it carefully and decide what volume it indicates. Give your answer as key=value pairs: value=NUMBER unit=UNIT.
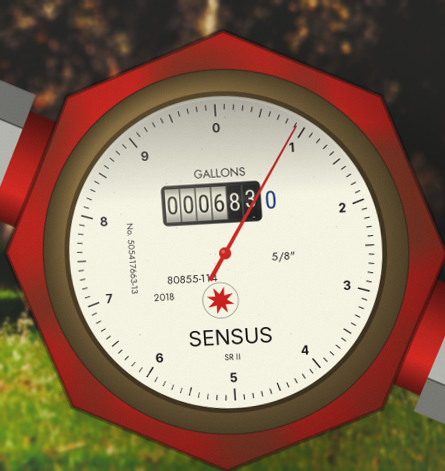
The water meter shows value=6830.9 unit=gal
